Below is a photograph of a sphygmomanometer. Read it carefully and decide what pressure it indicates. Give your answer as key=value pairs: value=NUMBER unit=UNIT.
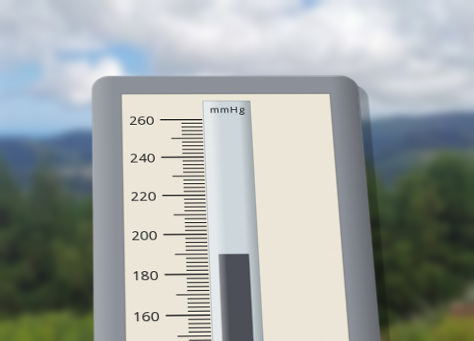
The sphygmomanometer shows value=190 unit=mmHg
